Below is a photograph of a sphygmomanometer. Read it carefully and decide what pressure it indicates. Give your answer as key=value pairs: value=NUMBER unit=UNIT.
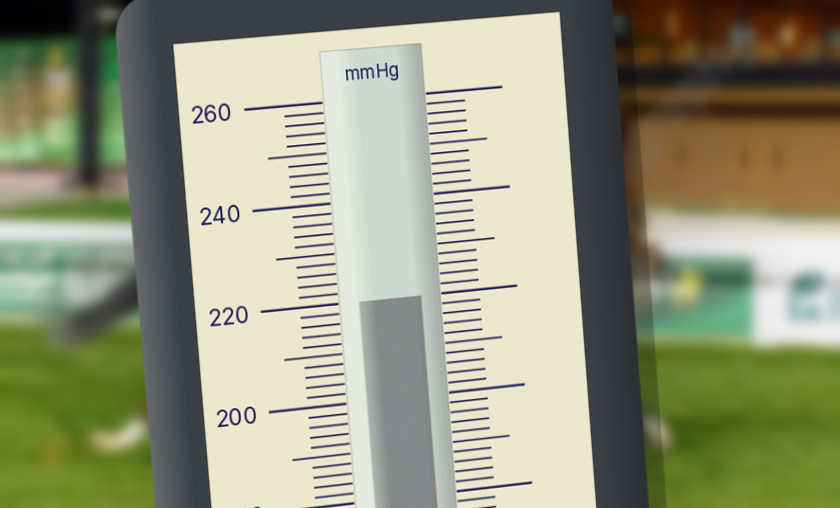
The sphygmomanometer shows value=220 unit=mmHg
